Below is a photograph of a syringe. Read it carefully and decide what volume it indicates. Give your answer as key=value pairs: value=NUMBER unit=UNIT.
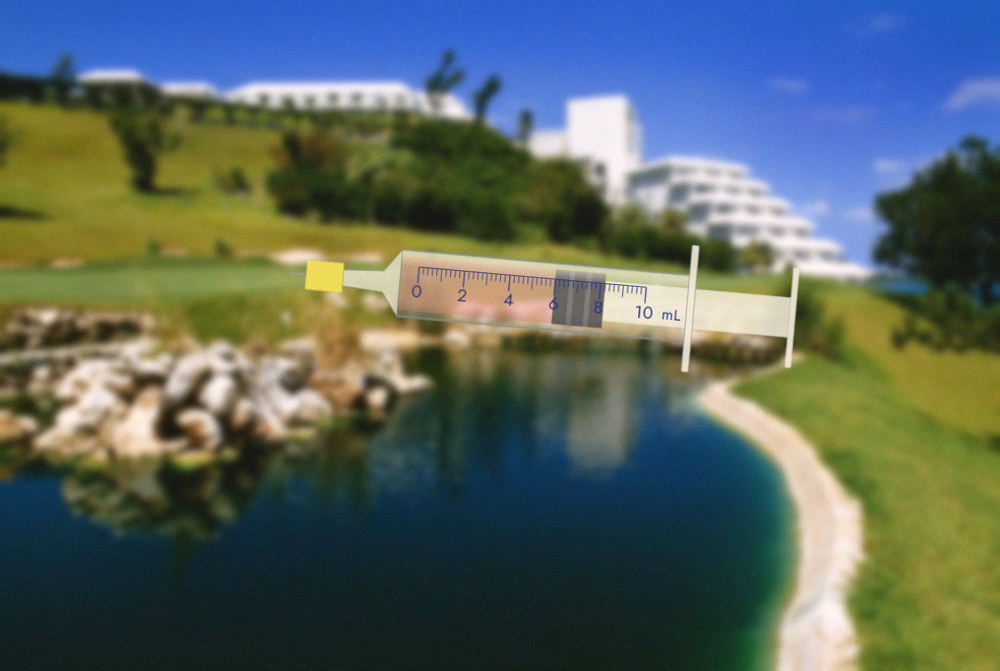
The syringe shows value=6 unit=mL
